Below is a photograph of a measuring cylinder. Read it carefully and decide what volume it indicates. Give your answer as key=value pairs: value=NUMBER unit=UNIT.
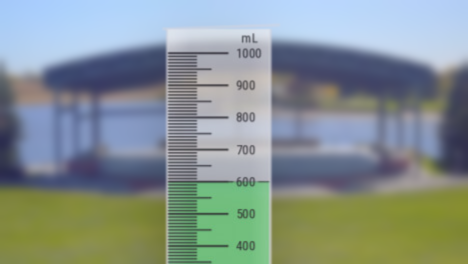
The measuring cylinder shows value=600 unit=mL
